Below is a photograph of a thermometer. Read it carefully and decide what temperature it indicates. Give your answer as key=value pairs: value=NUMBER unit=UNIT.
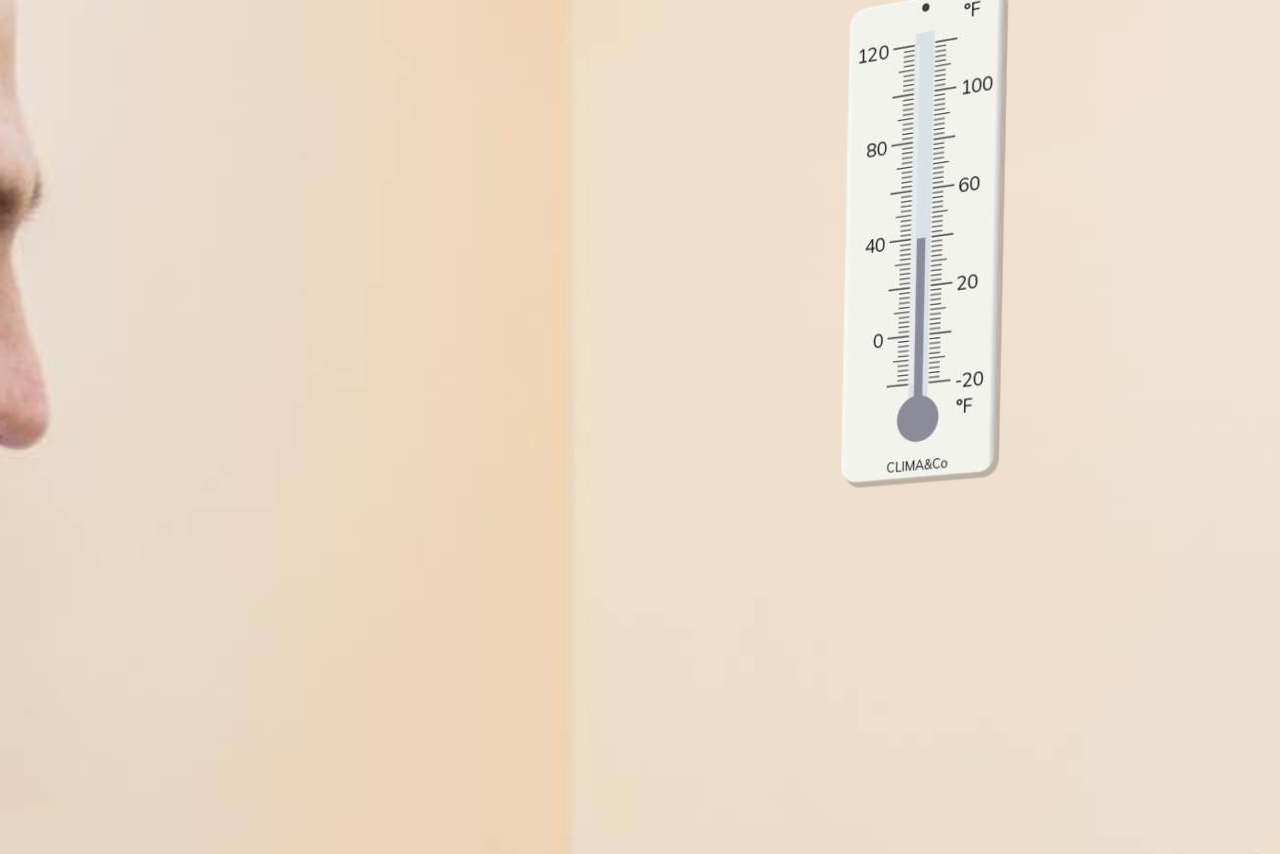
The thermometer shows value=40 unit=°F
